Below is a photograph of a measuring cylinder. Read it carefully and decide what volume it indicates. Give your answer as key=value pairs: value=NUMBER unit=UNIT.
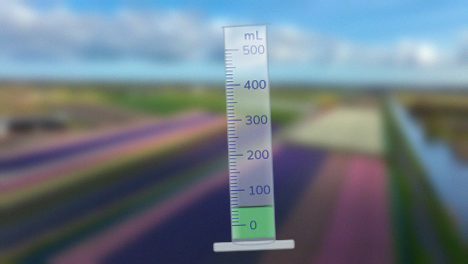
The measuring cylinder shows value=50 unit=mL
